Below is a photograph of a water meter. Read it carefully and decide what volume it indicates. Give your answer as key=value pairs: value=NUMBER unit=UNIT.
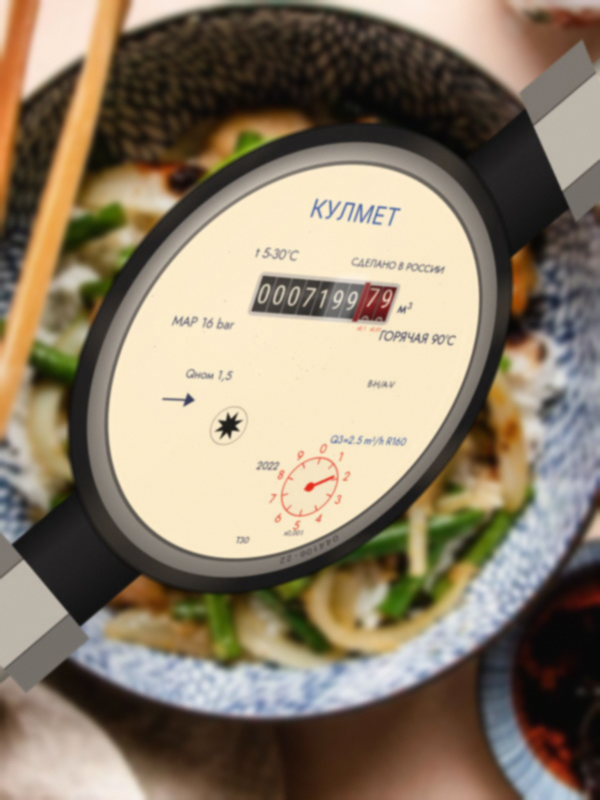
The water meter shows value=7199.791 unit=m³
